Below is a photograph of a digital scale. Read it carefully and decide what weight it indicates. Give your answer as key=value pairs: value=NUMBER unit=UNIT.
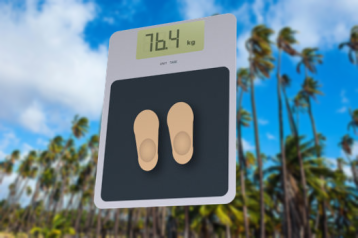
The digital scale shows value=76.4 unit=kg
